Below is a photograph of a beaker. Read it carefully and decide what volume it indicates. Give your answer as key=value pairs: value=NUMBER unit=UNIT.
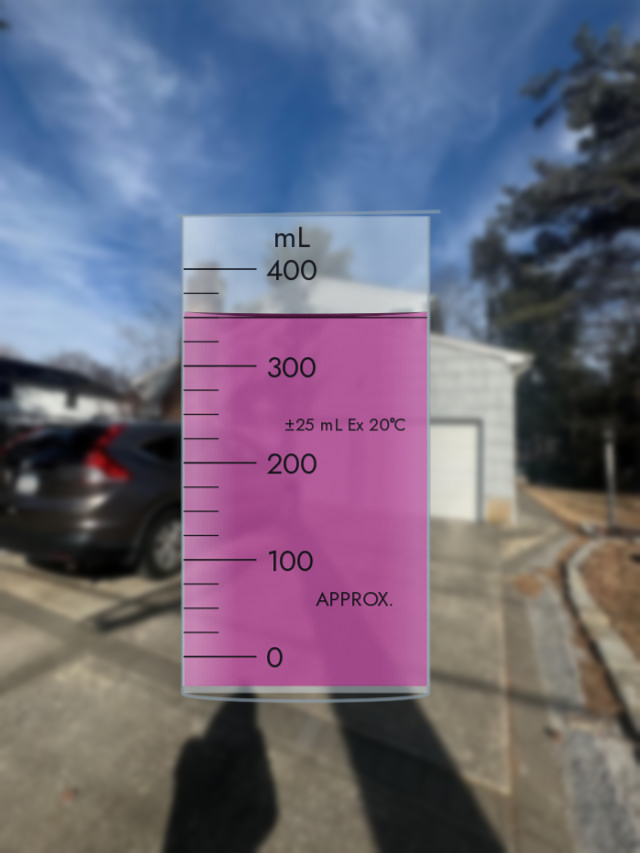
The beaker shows value=350 unit=mL
